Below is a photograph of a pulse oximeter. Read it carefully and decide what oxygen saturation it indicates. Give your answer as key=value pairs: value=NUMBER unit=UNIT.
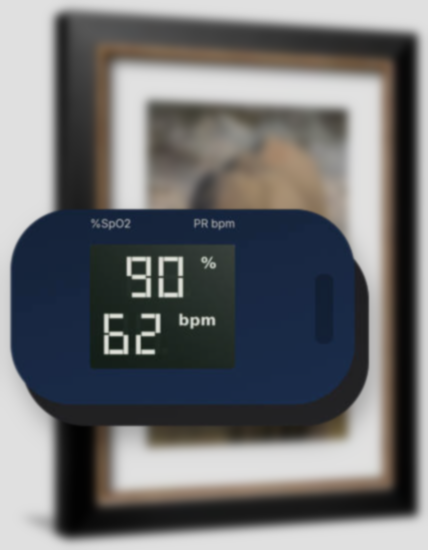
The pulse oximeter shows value=90 unit=%
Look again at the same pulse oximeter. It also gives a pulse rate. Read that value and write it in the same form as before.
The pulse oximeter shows value=62 unit=bpm
